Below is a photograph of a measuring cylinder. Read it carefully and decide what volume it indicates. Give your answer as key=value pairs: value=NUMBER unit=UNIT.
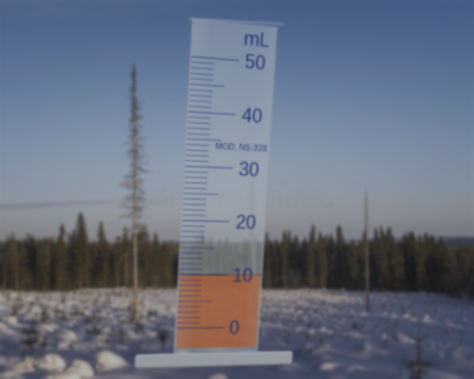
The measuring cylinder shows value=10 unit=mL
